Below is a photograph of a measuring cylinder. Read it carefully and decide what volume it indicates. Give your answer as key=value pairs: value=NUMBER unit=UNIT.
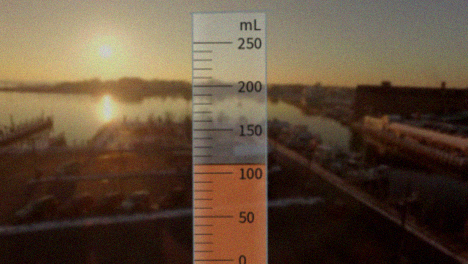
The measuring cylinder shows value=110 unit=mL
